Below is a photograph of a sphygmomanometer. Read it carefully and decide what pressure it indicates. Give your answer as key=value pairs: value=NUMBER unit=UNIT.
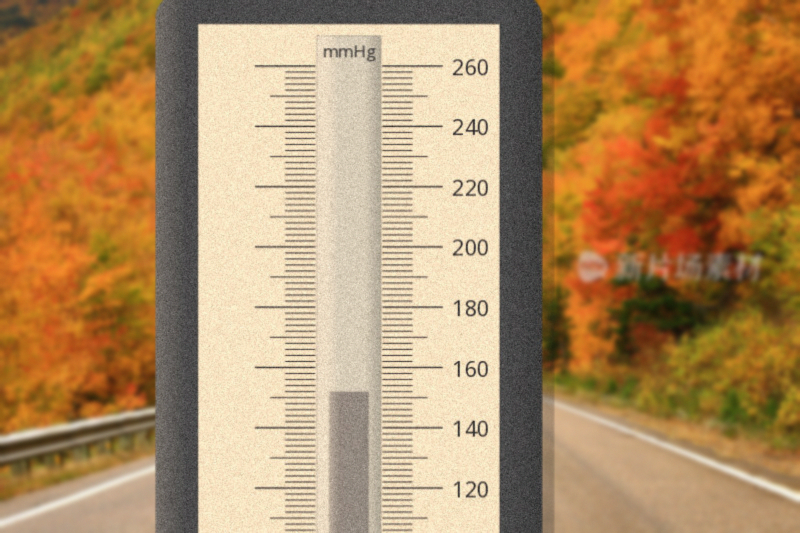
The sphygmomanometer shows value=152 unit=mmHg
